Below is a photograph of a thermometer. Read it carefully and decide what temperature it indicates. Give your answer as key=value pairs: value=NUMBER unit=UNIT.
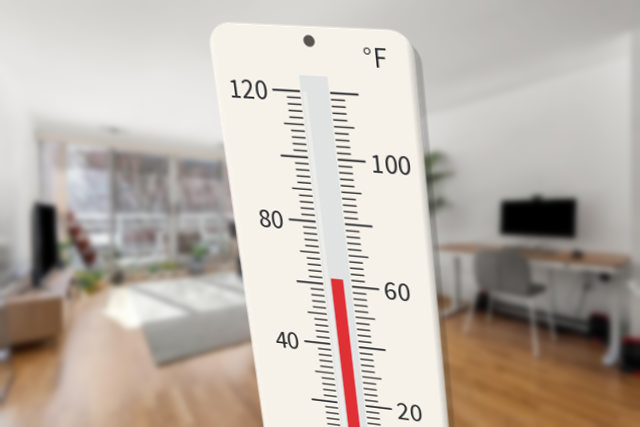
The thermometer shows value=62 unit=°F
